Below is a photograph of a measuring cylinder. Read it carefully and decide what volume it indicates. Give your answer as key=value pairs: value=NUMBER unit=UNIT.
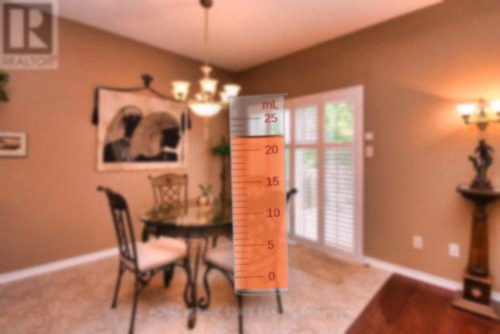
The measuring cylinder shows value=22 unit=mL
